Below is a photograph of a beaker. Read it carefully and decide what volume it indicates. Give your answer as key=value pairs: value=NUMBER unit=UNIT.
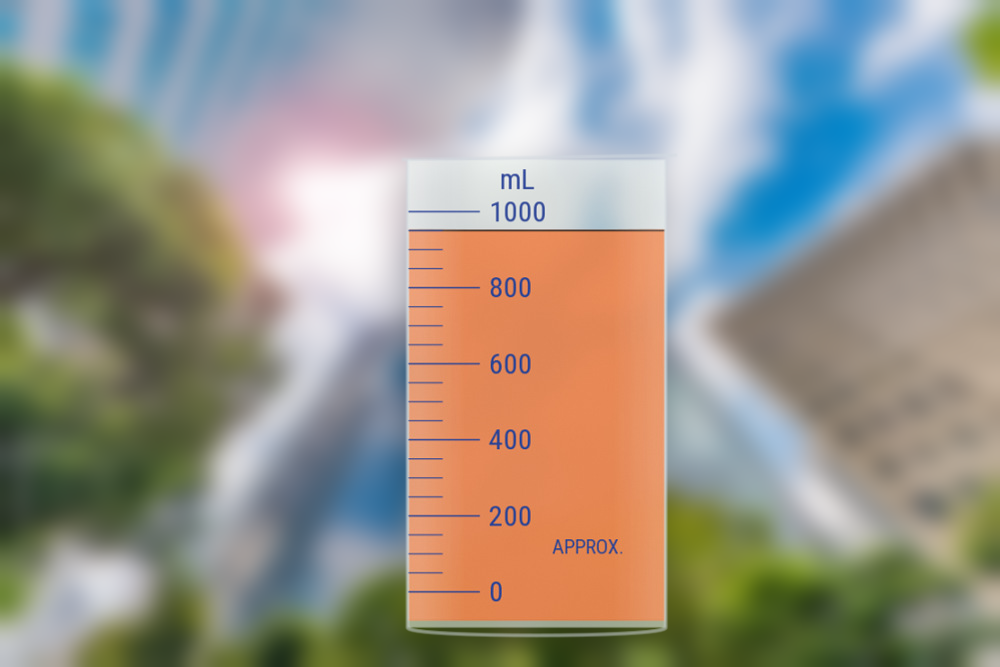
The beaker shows value=950 unit=mL
